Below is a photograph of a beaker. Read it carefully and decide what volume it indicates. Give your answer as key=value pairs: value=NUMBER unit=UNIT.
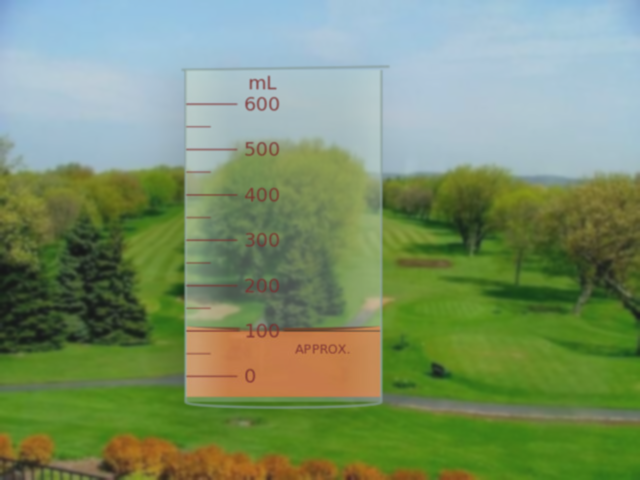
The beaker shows value=100 unit=mL
